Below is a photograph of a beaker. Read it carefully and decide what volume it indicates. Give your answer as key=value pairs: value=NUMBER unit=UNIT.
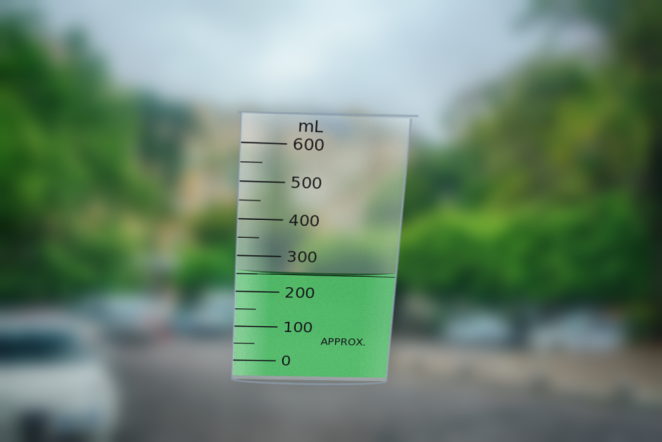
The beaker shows value=250 unit=mL
